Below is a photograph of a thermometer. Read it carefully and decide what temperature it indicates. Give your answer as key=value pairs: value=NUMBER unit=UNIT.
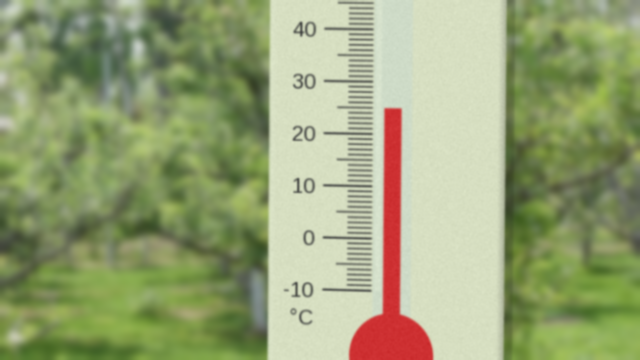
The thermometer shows value=25 unit=°C
